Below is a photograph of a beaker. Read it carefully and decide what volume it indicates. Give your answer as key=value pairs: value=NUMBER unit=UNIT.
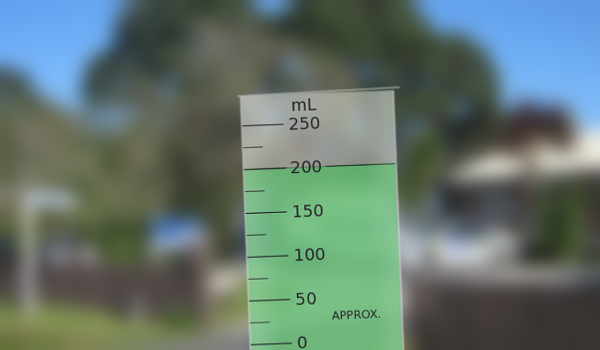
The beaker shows value=200 unit=mL
